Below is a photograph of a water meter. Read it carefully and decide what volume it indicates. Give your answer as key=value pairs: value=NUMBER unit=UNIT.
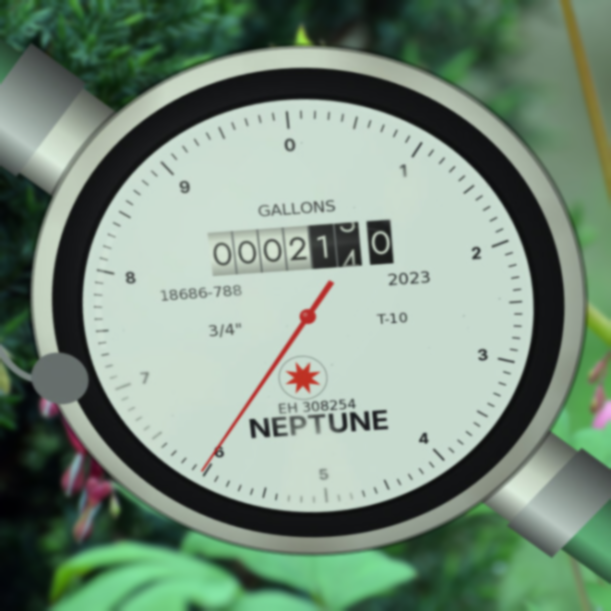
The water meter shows value=2136.0 unit=gal
